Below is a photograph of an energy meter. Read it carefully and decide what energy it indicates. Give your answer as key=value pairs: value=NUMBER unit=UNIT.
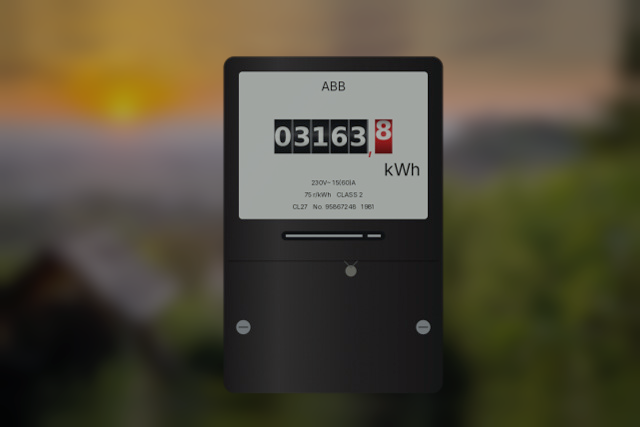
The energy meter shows value=3163.8 unit=kWh
